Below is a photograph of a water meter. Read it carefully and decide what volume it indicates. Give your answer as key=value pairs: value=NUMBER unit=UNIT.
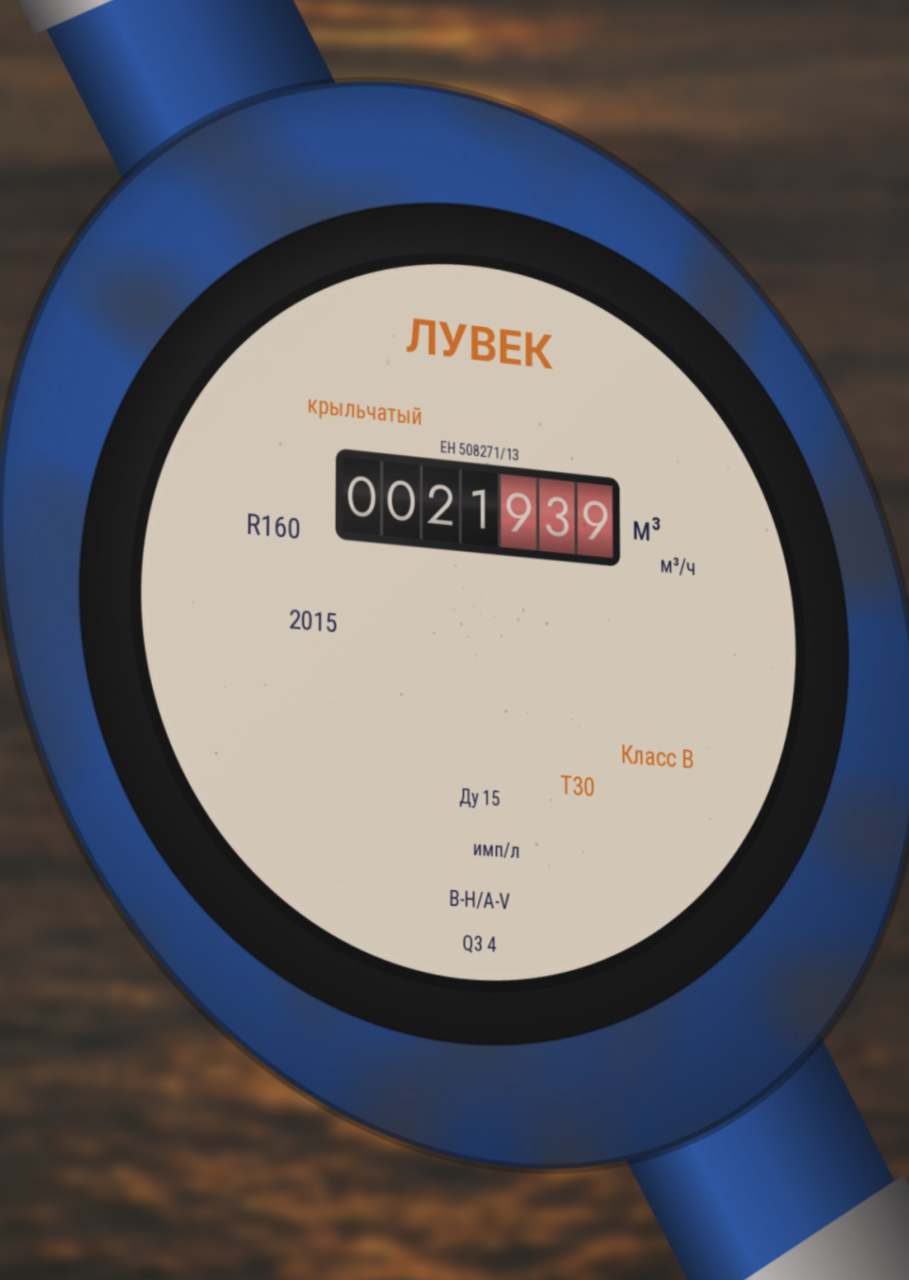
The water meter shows value=21.939 unit=m³
